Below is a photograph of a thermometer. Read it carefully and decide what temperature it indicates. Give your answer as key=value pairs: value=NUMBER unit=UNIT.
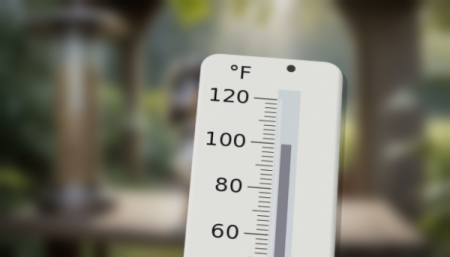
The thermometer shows value=100 unit=°F
